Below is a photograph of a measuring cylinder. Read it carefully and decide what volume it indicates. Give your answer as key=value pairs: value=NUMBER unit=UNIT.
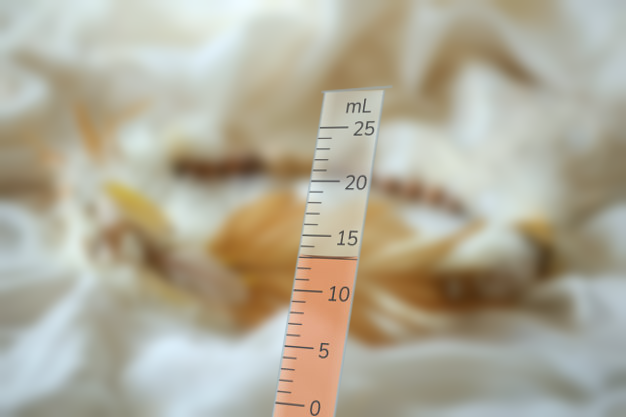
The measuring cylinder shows value=13 unit=mL
